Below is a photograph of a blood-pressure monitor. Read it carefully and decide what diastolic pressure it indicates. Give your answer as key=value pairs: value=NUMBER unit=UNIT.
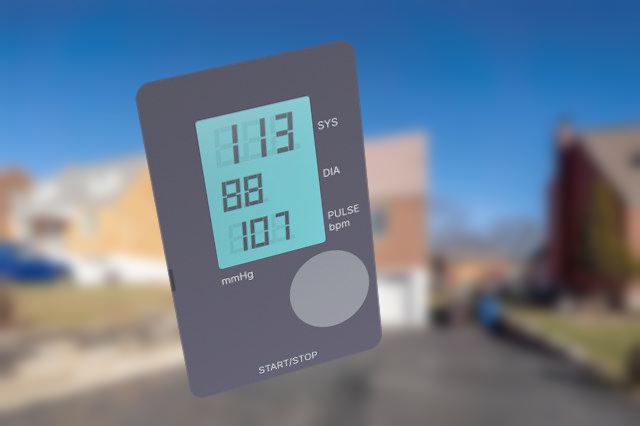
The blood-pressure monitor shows value=88 unit=mmHg
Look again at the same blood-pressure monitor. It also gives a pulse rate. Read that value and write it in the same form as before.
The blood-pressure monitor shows value=107 unit=bpm
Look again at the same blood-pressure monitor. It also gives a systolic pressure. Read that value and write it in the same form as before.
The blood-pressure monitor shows value=113 unit=mmHg
